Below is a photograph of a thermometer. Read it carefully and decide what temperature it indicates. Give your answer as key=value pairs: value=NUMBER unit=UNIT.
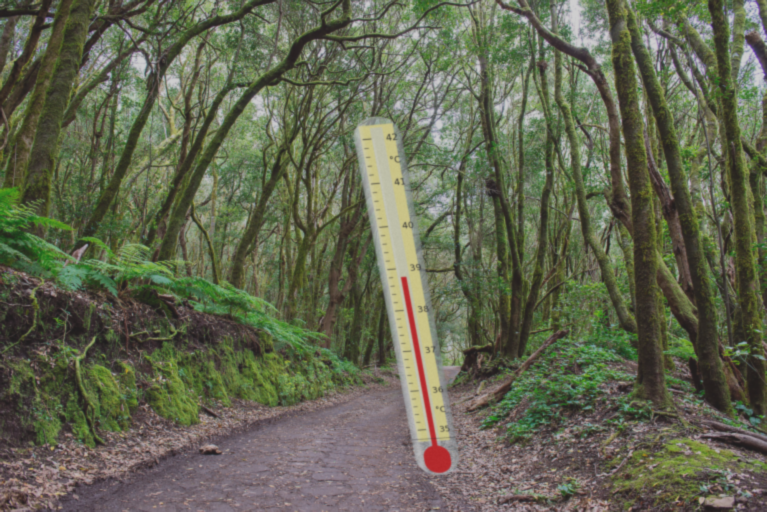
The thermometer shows value=38.8 unit=°C
